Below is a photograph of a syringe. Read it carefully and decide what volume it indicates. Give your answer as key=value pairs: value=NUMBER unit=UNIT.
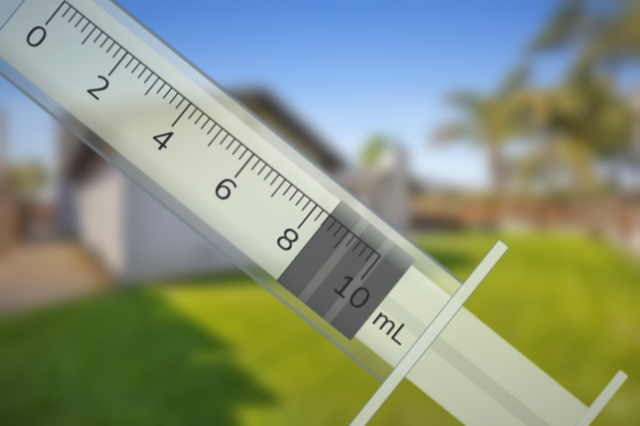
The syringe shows value=8.4 unit=mL
